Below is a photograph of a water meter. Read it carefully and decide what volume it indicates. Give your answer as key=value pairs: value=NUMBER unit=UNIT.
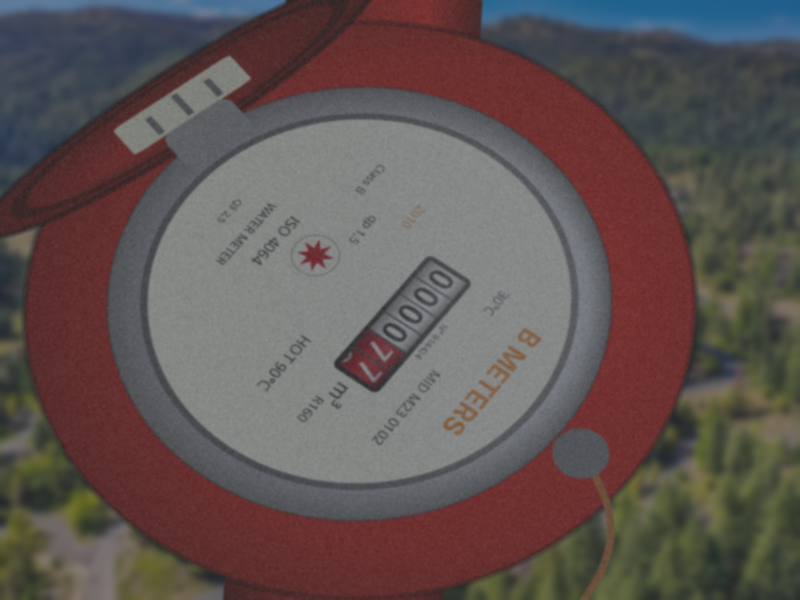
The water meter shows value=0.77 unit=m³
